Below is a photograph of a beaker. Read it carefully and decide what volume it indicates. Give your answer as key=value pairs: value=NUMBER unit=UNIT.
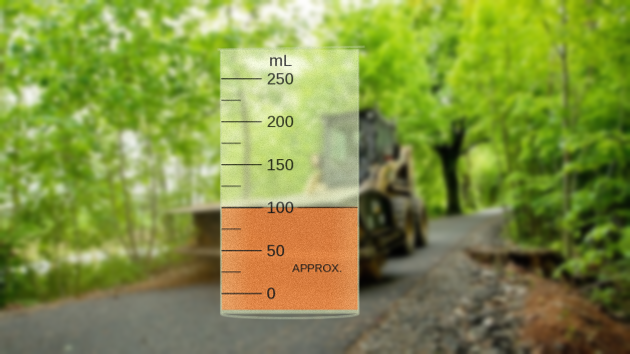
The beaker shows value=100 unit=mL
